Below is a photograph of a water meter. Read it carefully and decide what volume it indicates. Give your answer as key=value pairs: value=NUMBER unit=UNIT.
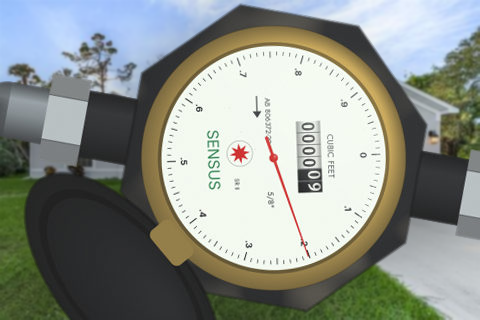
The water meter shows value=9.20 unit=ft³
